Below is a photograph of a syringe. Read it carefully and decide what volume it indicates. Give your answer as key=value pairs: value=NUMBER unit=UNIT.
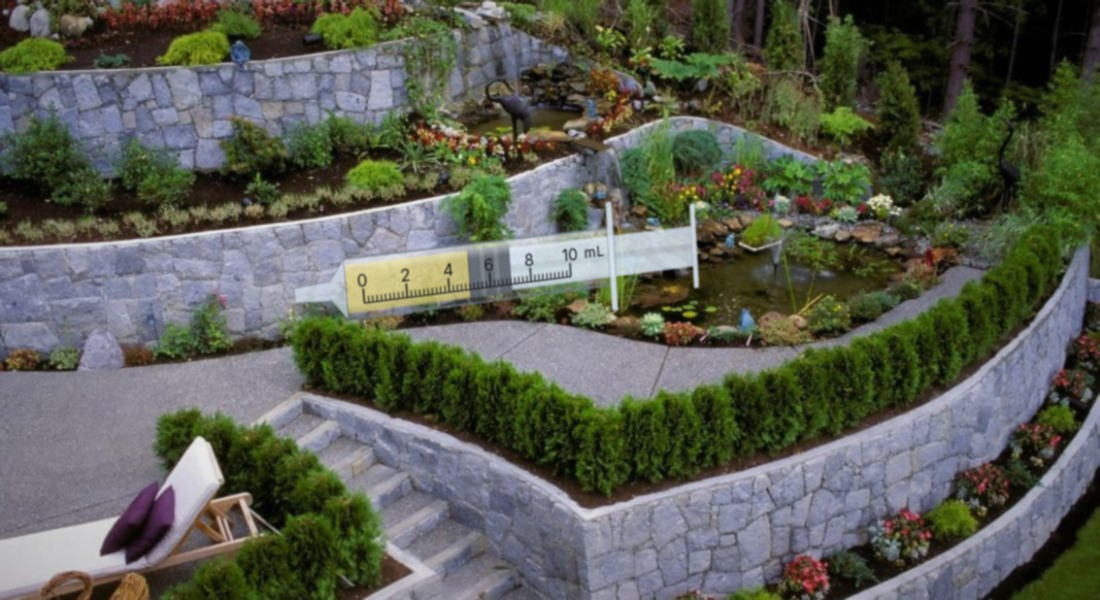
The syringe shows value=5 unit=mL
